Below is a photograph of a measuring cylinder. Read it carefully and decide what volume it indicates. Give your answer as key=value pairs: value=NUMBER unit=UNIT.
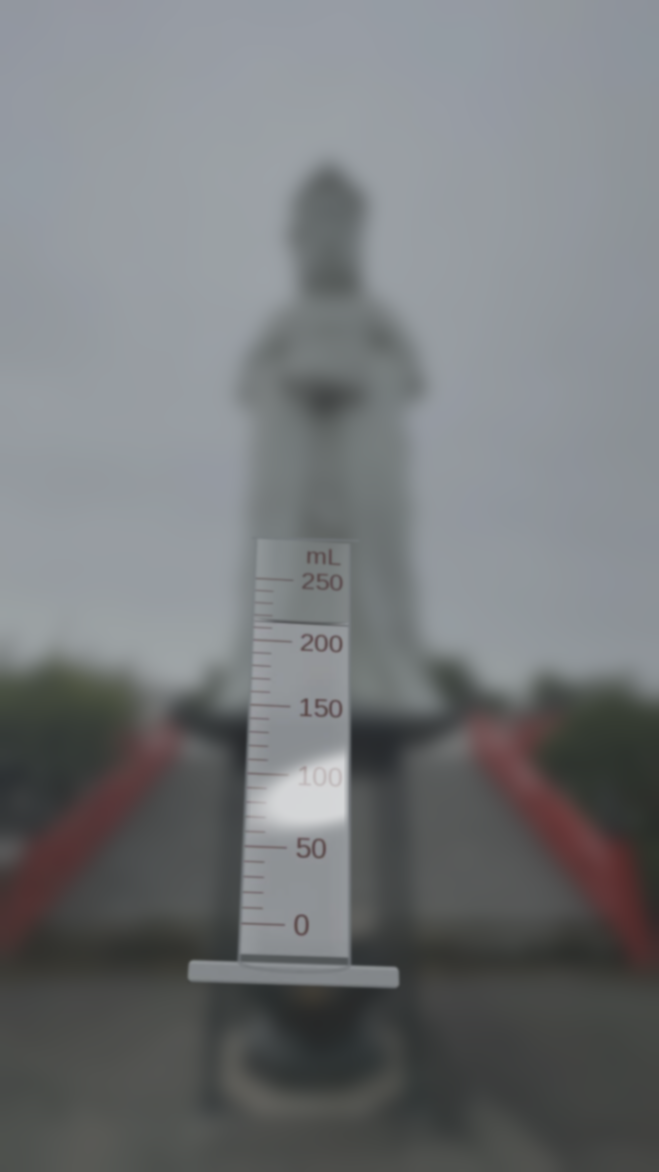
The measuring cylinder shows value=215 unit=mL
